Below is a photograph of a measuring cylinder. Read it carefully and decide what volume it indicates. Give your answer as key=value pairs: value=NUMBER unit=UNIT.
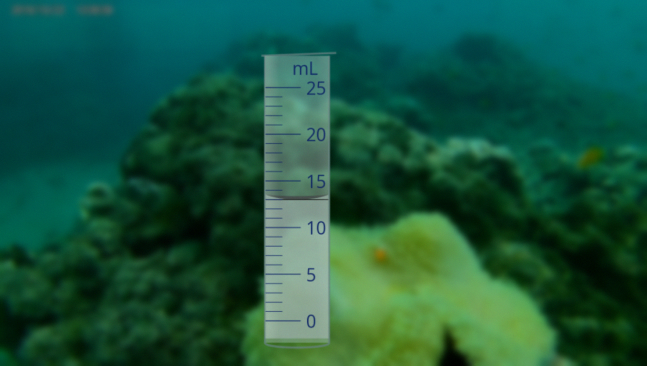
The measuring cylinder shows value=13 unit=mL
